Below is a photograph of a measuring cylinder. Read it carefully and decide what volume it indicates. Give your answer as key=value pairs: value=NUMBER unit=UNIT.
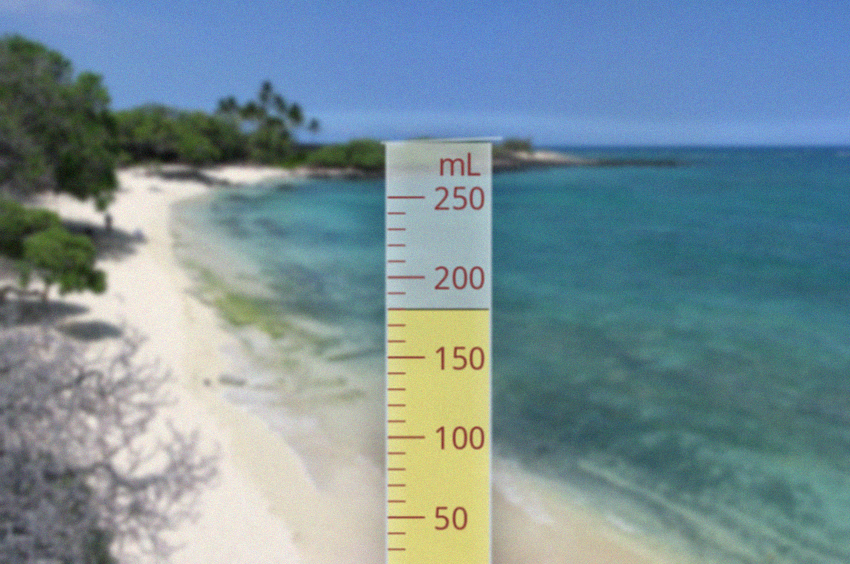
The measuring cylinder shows value=180 unit=mL
